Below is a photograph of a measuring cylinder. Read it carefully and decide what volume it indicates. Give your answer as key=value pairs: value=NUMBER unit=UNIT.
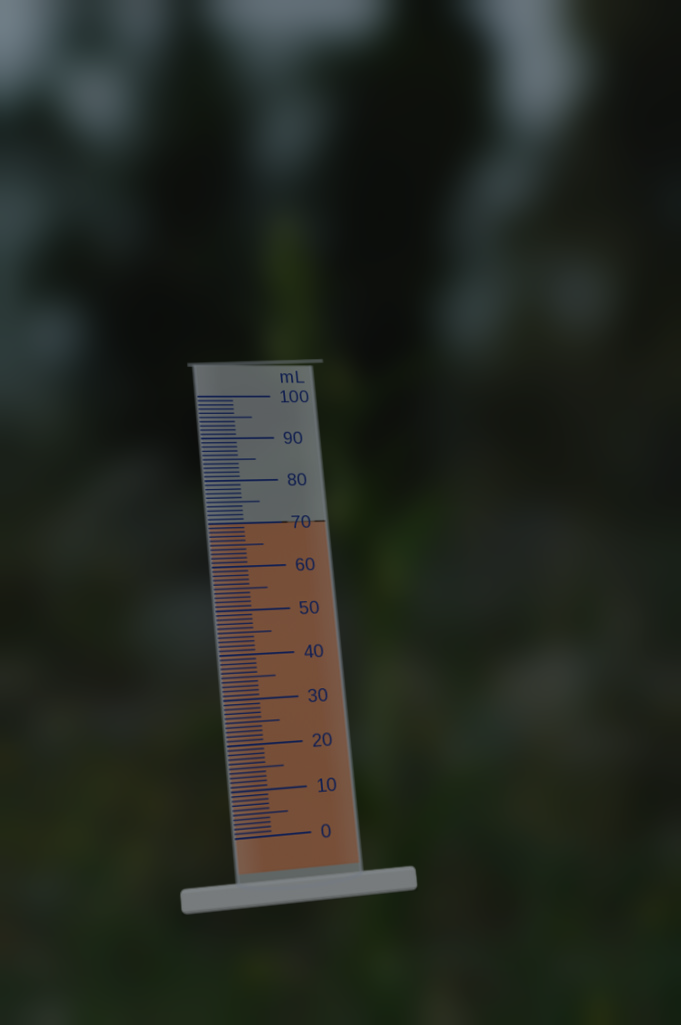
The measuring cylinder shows value=70 unit=mL
